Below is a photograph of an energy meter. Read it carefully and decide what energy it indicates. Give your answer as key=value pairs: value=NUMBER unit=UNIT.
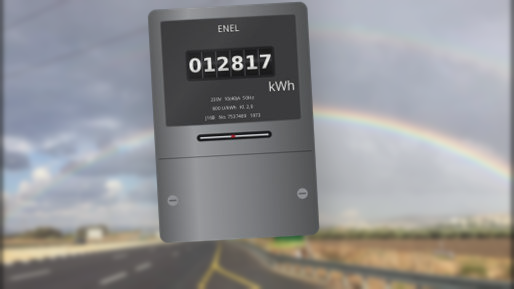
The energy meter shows value=12817 unit=kWh
